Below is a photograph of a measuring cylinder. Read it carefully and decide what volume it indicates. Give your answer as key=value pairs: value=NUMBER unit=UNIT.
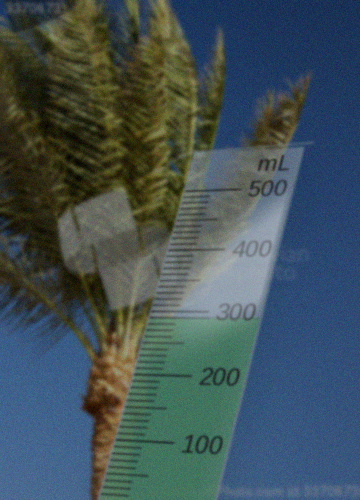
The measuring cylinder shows value=290 unit=mL
